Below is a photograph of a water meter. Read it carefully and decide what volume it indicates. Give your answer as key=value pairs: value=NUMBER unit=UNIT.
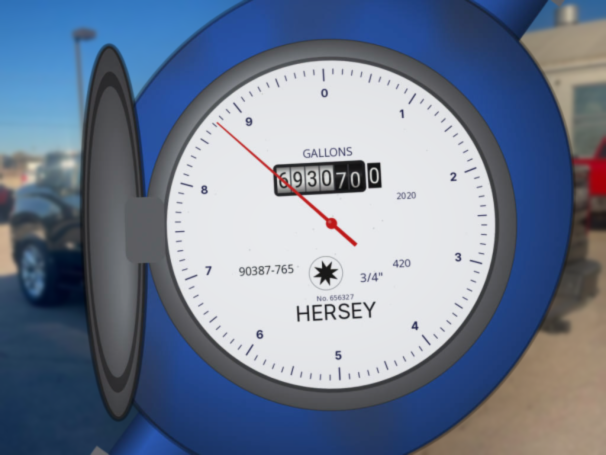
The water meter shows value=6930698.7 unit=gal
